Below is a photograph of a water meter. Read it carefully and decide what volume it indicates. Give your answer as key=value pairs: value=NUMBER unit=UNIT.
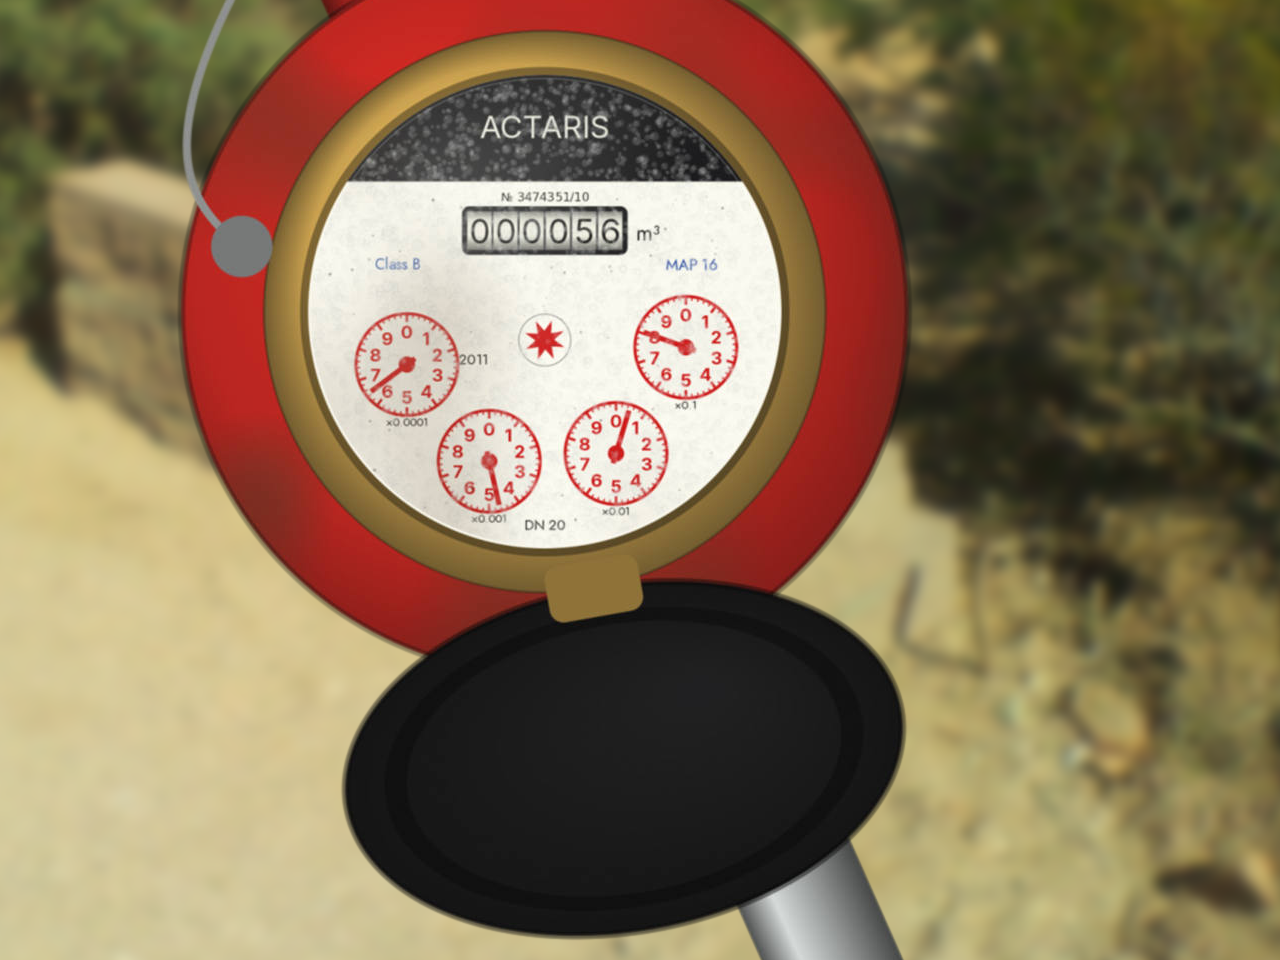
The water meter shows value=56.8046 unit=m³
